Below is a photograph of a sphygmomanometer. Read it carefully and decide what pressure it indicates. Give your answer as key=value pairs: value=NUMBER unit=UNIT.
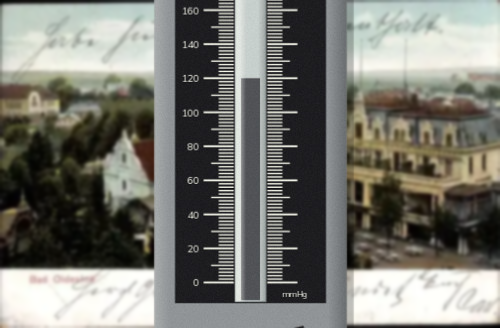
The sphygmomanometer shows value=120 unit=mmHg
